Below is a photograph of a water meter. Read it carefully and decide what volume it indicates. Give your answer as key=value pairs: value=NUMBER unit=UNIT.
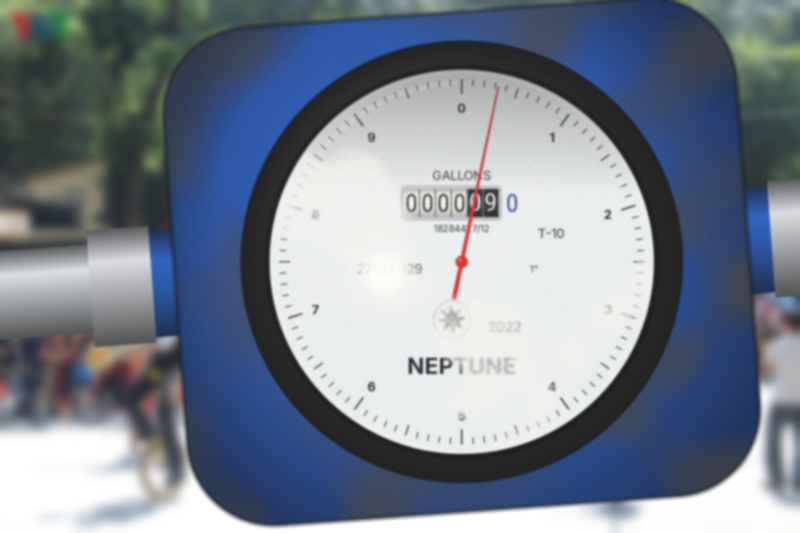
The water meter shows value=90.3 unit=gal
